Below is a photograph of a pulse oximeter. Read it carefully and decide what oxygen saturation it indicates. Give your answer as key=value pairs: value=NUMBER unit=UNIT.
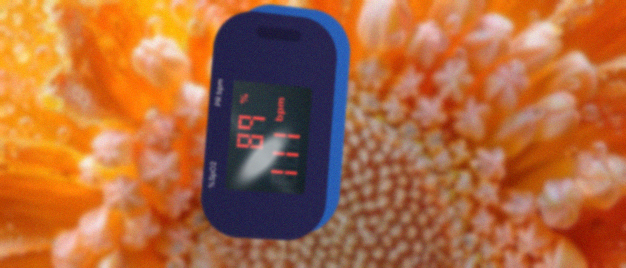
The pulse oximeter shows value=89 unit=%
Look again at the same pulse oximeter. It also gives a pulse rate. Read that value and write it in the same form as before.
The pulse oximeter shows value=111 unit=bpm
